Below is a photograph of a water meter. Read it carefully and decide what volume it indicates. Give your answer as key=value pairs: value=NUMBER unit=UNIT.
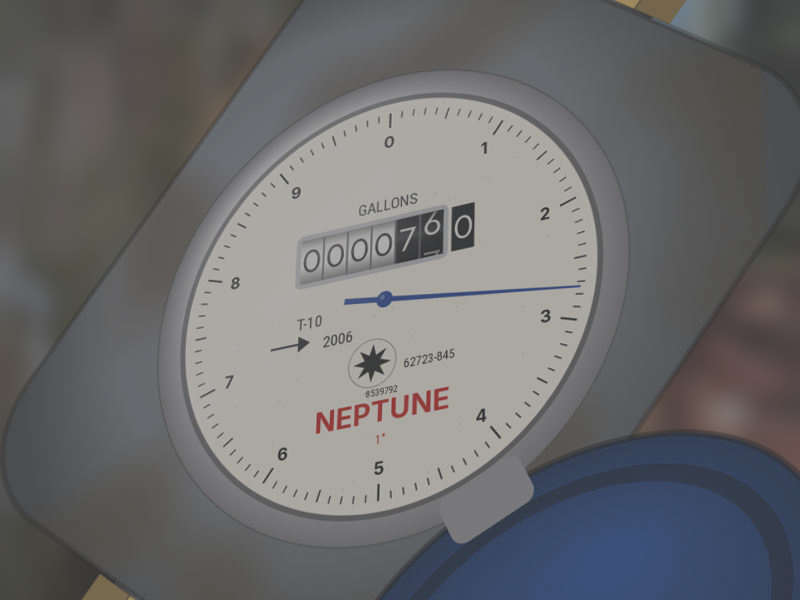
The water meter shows value=762.7 unit=gal
